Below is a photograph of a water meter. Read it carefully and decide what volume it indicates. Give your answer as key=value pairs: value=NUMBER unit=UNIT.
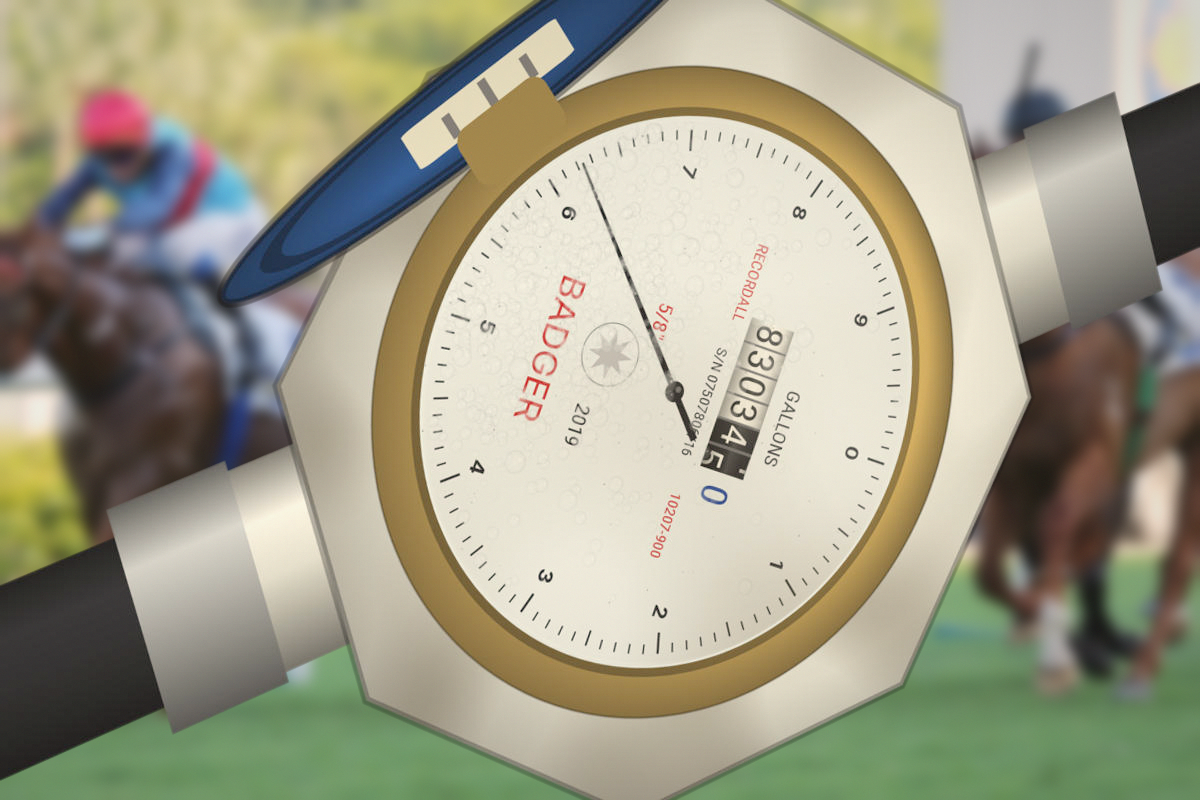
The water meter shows value=8303446.2 unit=gal
